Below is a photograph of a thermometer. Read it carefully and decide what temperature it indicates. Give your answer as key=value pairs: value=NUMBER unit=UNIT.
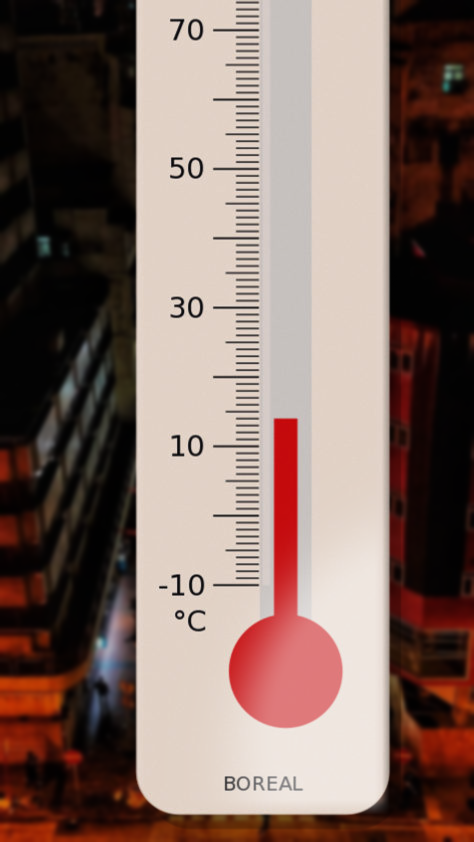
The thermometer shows value=14 unit=°C
